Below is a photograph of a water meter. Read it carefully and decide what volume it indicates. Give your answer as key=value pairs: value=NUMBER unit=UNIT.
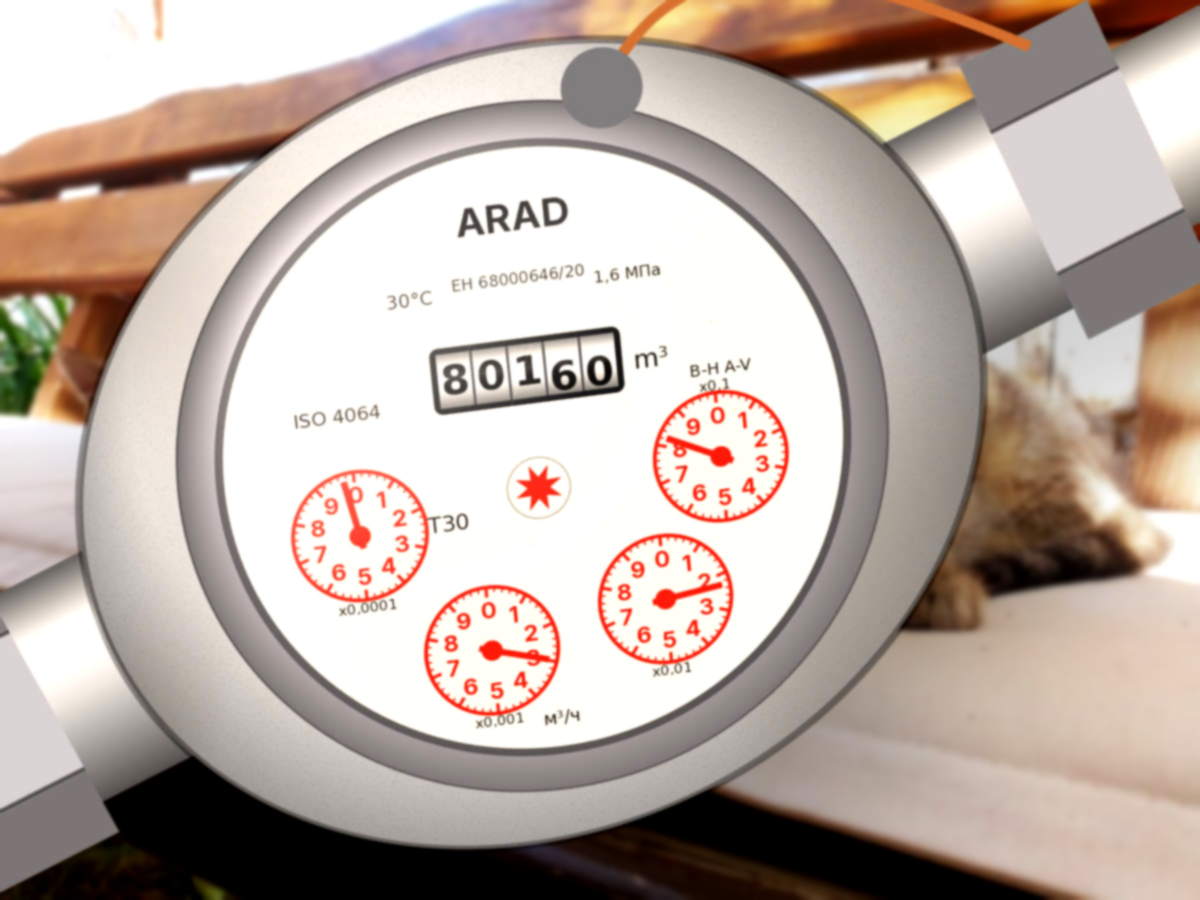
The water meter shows value=80159.8229 unit=m³
